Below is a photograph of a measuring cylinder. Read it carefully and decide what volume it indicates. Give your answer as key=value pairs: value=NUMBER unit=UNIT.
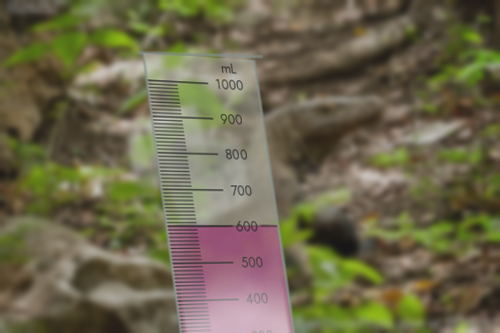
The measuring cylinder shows value=600 unit=mL
